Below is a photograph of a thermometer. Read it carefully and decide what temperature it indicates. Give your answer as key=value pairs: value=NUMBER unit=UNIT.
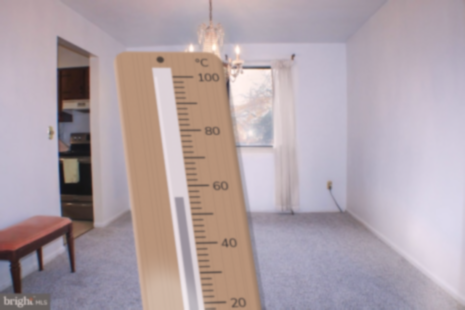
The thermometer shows value=56 unit=°C
